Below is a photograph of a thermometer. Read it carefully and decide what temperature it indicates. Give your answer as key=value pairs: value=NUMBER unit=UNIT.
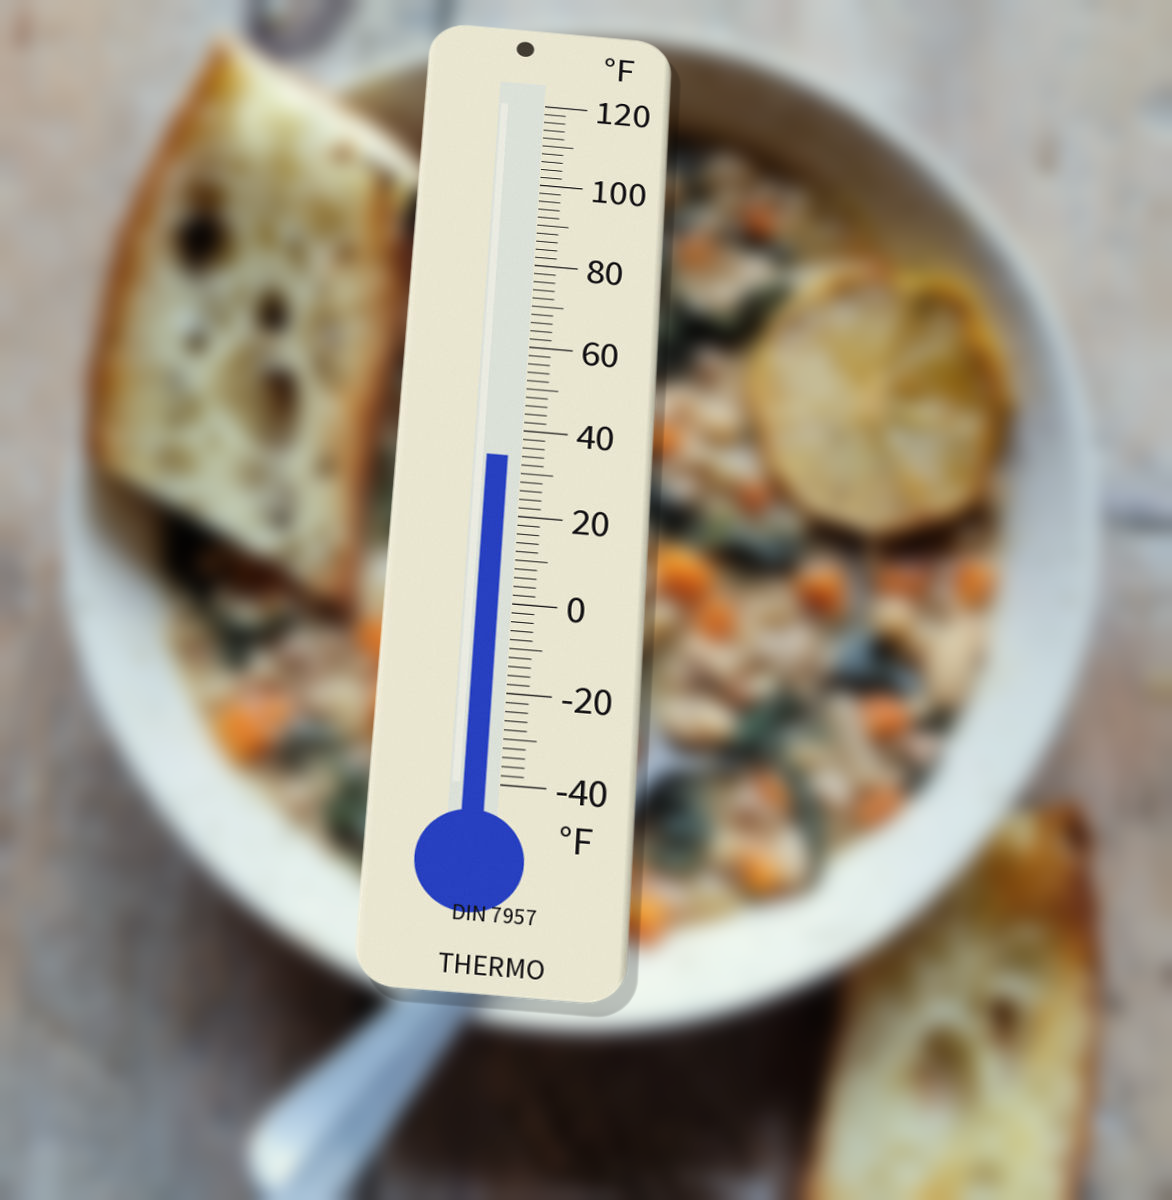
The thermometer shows value=34 unit=°F
